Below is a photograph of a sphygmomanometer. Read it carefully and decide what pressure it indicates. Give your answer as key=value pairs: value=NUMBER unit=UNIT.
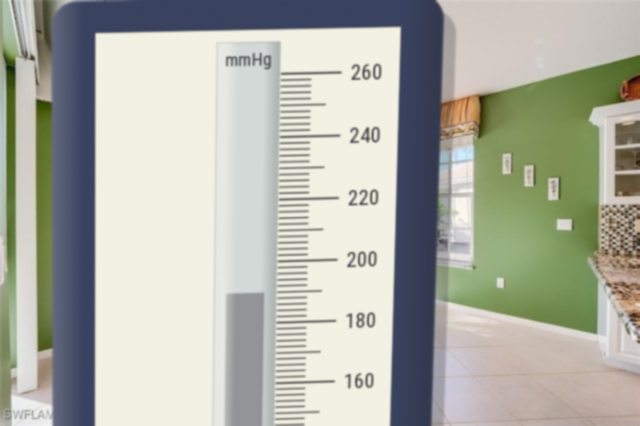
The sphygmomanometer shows value=190 unit=mmHg
